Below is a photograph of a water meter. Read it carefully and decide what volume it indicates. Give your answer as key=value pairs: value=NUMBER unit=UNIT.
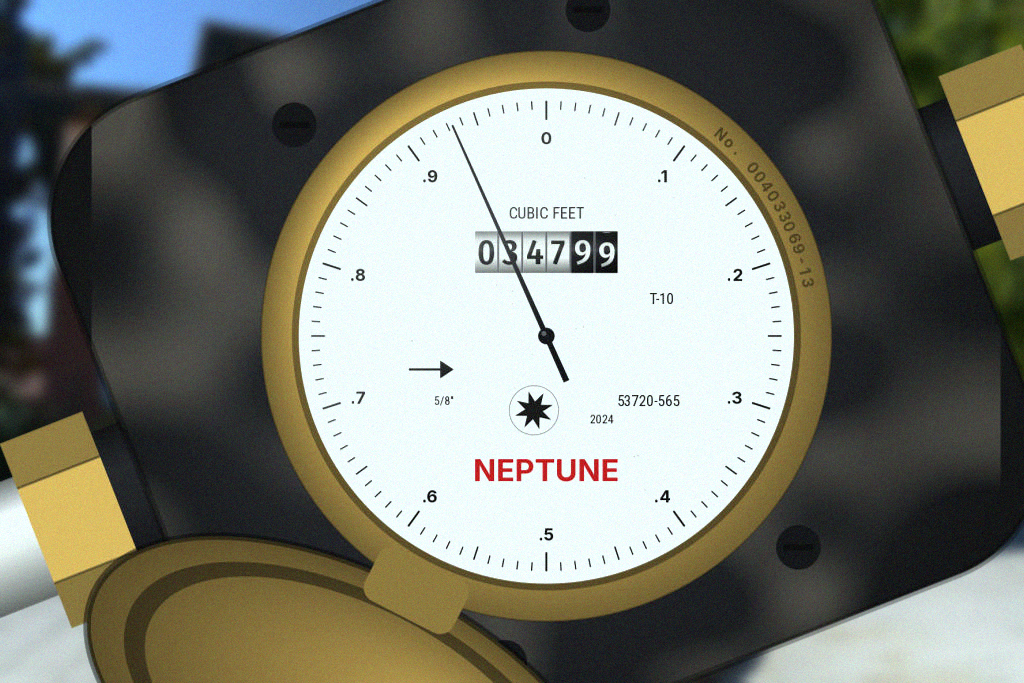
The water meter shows value=34798.93 unit=ft³
